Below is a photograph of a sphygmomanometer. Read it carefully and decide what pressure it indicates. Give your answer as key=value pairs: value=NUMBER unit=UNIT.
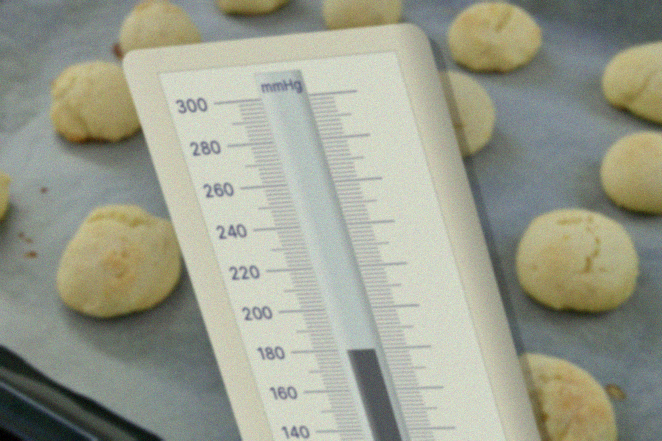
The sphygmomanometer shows value=180 unit=mmHg
